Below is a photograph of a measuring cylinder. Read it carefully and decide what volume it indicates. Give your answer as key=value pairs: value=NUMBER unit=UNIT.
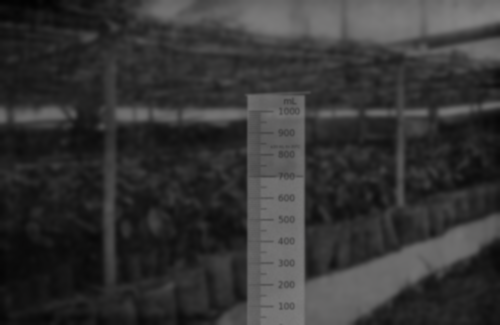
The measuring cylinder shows value=700 unit=mL
